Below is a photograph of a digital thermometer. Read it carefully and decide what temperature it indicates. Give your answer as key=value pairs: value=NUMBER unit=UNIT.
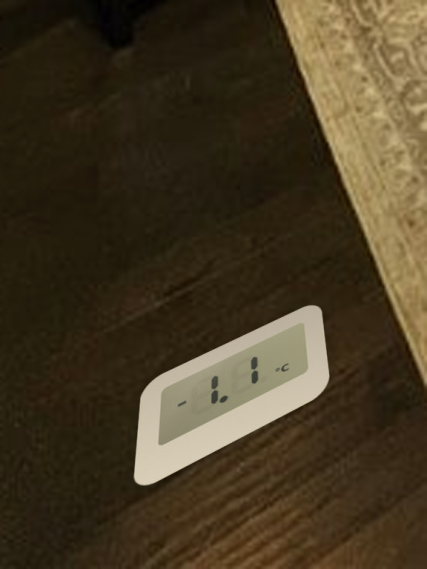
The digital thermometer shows value=-1.1 unit=°C
